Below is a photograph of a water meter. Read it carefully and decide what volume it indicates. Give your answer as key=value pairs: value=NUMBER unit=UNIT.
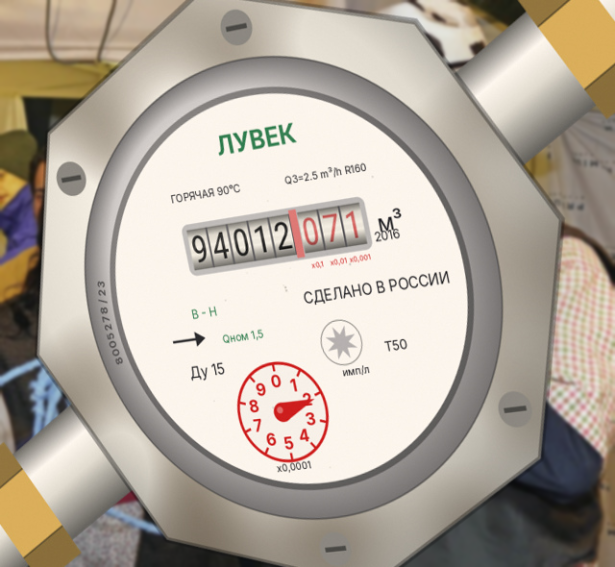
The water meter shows value=94012.0712 unit=m³
